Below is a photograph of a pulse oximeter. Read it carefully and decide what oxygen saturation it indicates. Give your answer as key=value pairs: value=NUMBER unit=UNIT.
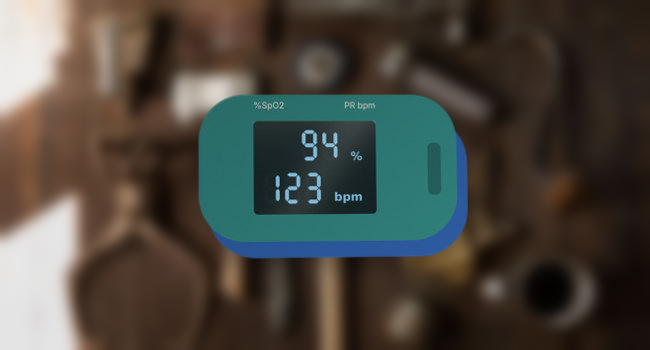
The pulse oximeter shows value=94 unit=%
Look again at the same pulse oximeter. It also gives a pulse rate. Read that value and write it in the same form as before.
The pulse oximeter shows value=123 unit=bpm
